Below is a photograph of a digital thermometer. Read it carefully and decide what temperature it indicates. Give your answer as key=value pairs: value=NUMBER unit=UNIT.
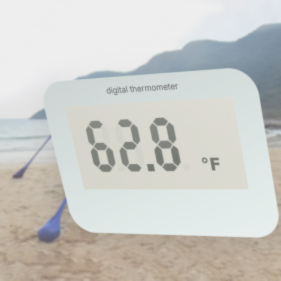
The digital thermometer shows value=62.8 unit=°F
